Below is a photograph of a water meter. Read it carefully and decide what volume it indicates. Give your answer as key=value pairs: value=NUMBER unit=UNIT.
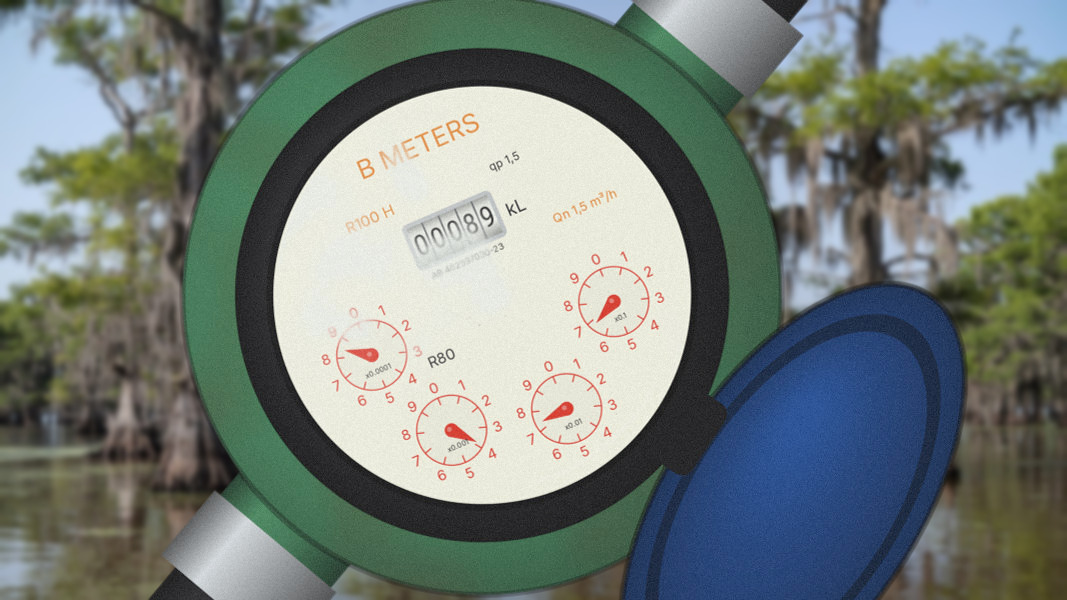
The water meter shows value=89.6738 unit=kL
